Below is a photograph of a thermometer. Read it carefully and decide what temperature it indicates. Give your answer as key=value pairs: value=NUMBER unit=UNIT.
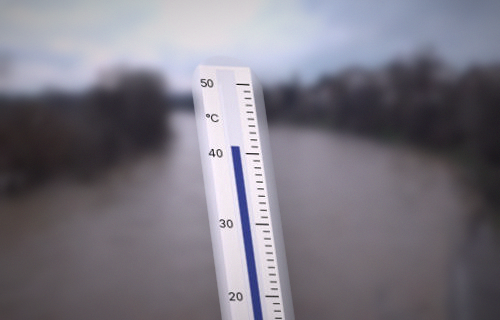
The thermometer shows value=41 unit=°C
